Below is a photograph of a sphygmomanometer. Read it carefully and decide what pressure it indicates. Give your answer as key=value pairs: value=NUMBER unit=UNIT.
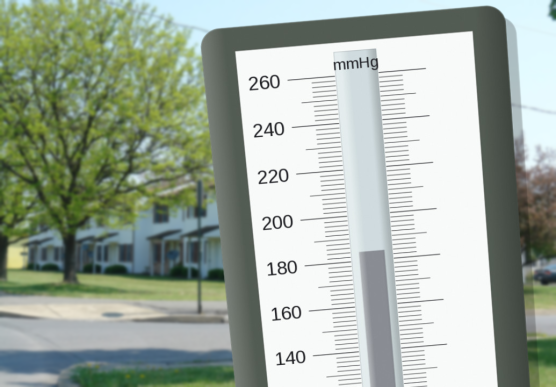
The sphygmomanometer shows value=184 unit=mmHg
